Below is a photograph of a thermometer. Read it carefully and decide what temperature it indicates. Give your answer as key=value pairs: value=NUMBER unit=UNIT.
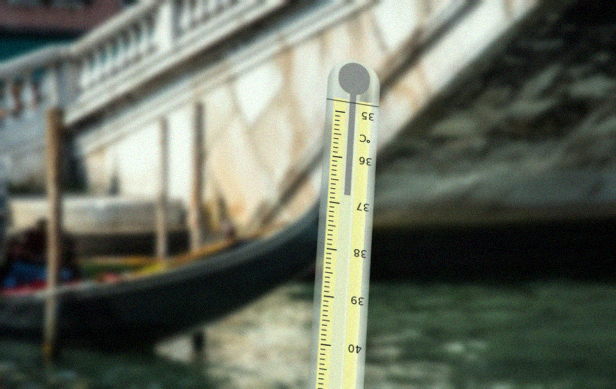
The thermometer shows value=36.8 unit=°C
